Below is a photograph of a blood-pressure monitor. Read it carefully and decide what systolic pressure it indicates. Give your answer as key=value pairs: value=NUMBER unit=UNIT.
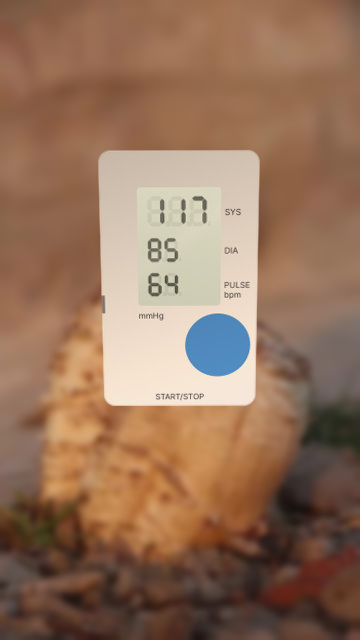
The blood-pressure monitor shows value=117 unit=mmHg
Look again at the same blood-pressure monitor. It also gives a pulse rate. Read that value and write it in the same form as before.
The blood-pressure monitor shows value=64 unit=bpm
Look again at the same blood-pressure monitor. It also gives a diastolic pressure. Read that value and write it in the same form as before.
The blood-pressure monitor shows value=85 unit=mmHg
